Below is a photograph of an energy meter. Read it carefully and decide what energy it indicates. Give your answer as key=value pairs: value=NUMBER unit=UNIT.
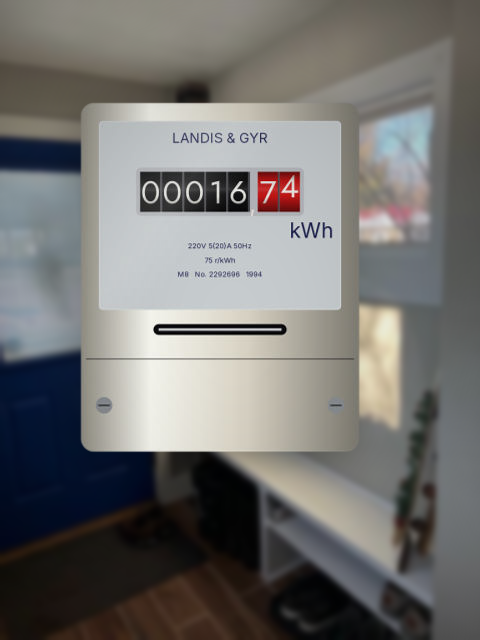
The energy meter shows value=16.74 unit=kWh
